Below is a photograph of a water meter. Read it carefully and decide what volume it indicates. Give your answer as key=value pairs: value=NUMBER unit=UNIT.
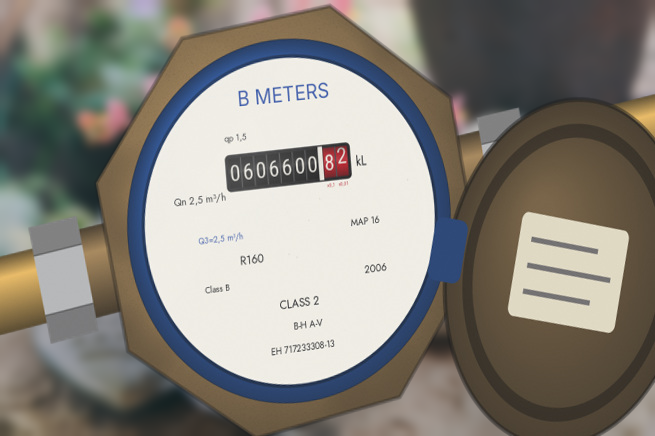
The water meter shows value=606600.82 unit=kL
